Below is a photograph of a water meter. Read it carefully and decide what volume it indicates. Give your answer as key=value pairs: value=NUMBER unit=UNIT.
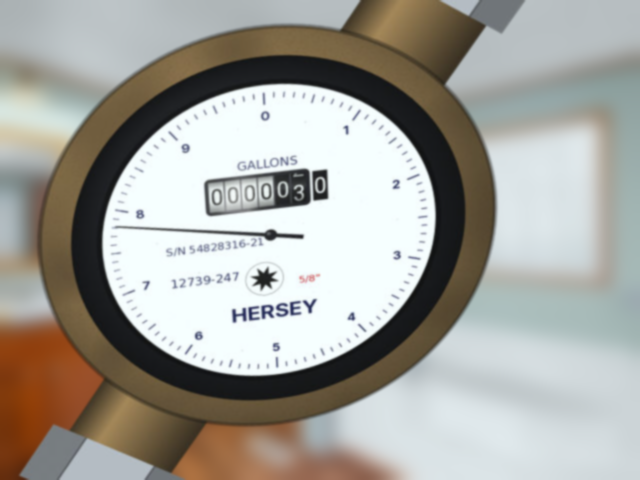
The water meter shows value=27.8 unit=gal
